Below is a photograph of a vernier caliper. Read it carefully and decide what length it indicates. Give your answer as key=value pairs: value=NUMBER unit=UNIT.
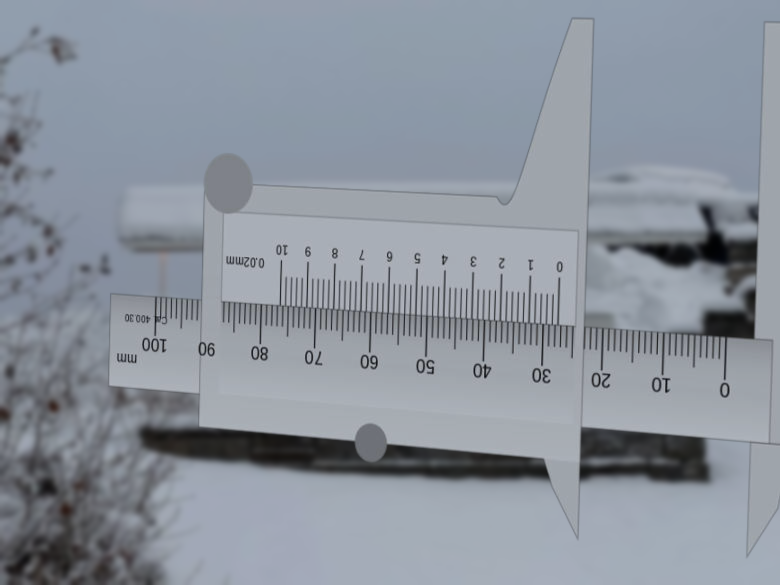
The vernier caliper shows value=27.5 unit=mm
